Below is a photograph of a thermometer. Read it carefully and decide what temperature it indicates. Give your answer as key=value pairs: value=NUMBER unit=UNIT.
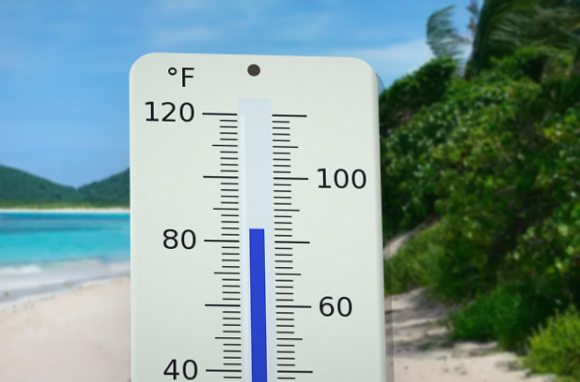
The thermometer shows value=84 unit=°F
